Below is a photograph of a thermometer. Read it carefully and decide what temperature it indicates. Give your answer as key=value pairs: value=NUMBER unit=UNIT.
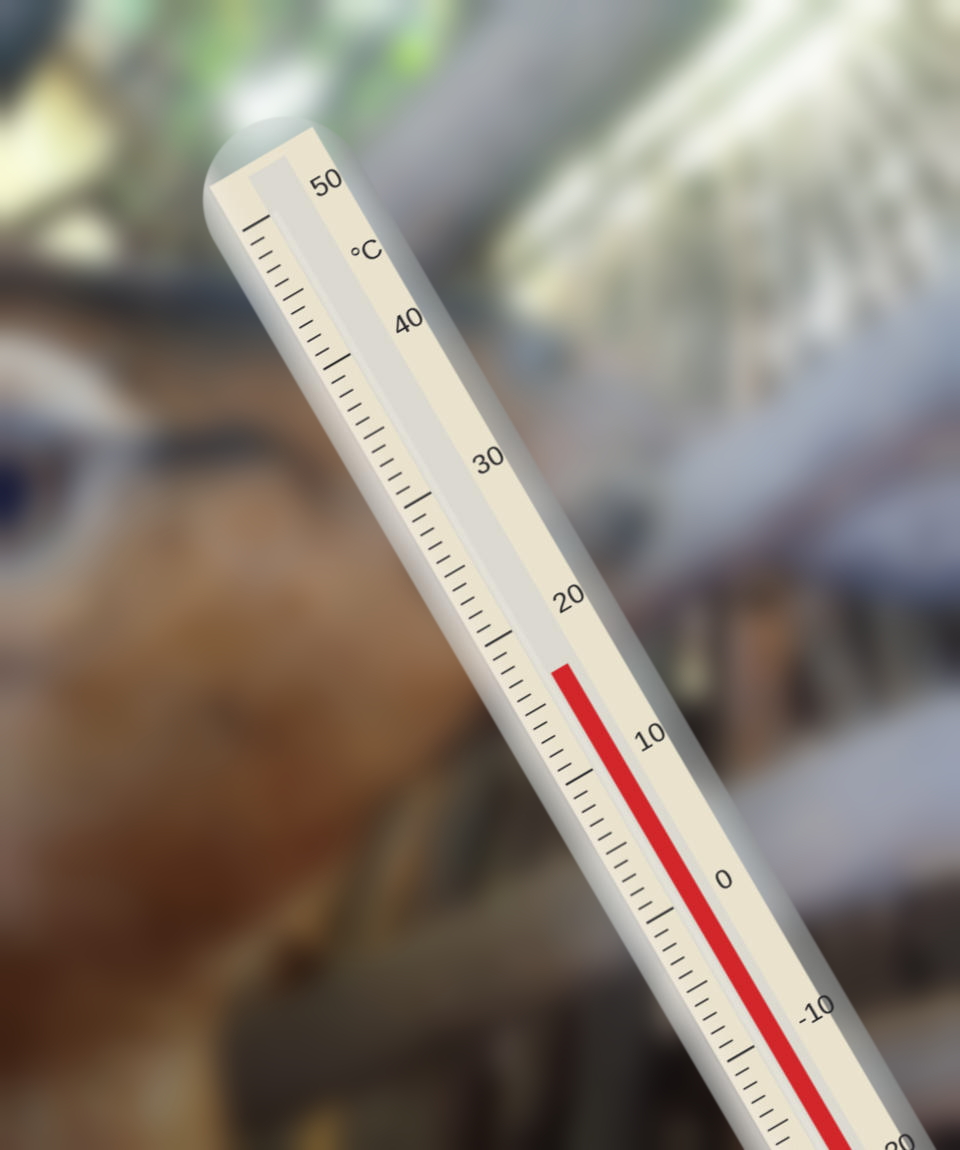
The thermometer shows value=16.5 unit=°C
